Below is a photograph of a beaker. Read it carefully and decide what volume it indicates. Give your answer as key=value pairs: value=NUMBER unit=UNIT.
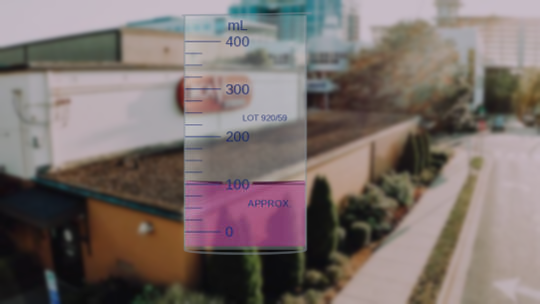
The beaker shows value=100 unit=mL
